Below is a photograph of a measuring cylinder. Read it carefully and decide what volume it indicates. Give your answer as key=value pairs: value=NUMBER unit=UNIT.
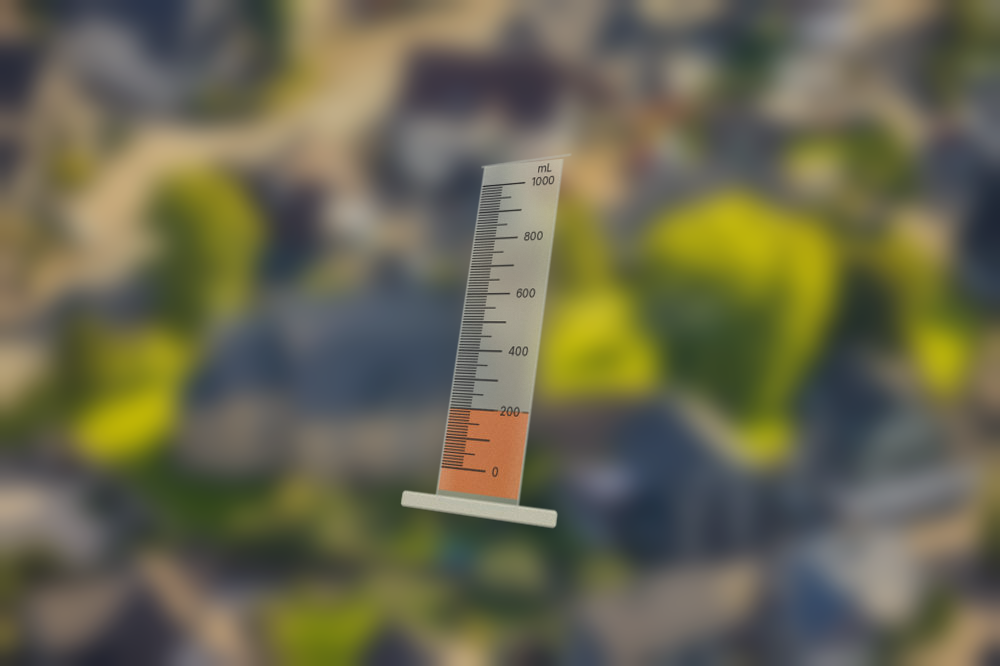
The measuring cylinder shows value=200 unit=mL
